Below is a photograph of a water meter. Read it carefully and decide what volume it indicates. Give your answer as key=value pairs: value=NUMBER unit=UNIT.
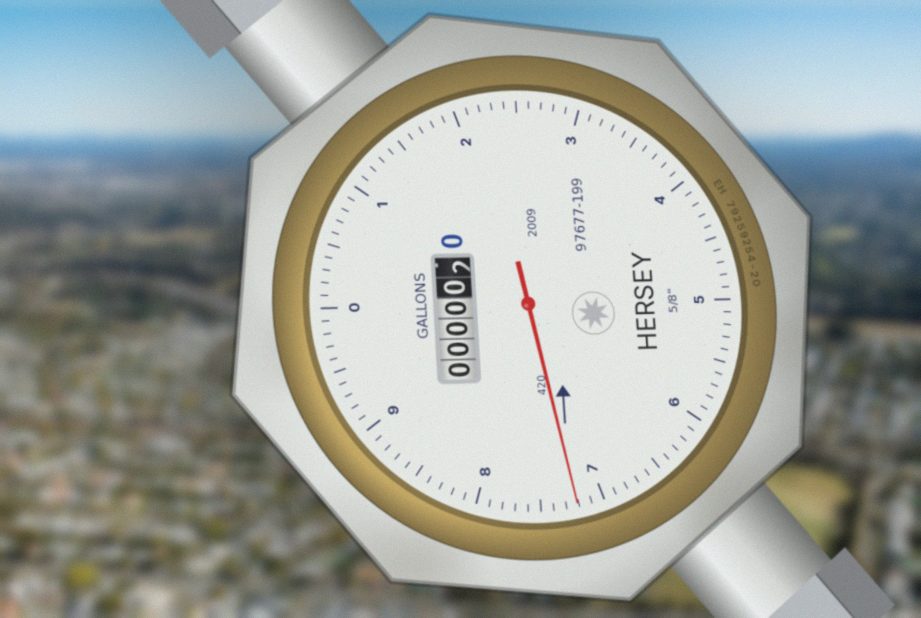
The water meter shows value=17.2 unit=gal
